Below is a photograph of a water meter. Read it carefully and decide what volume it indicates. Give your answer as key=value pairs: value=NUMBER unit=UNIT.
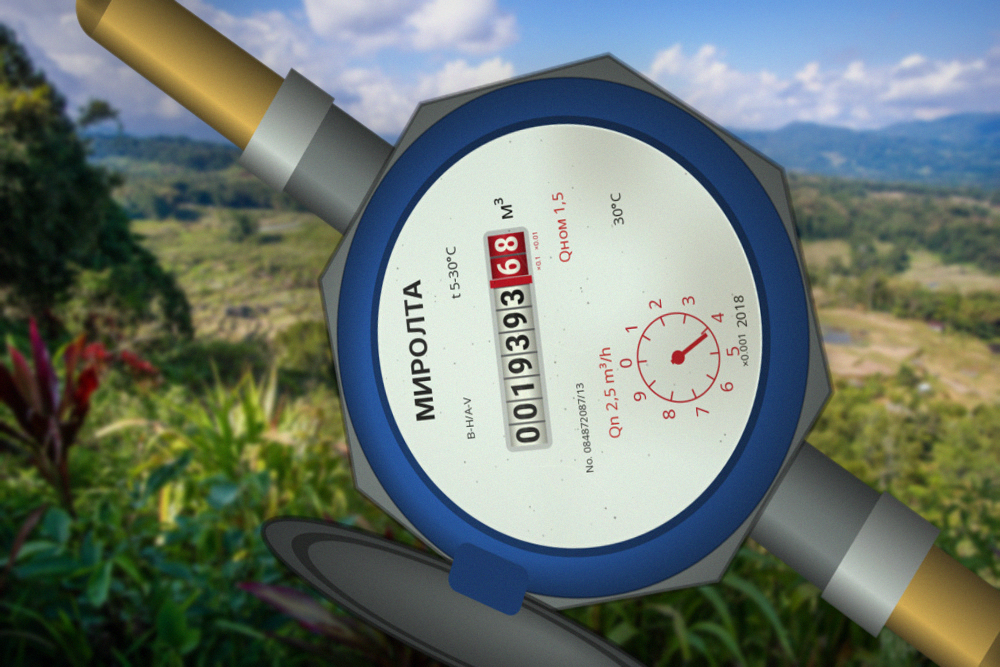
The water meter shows value=19393.684 unit=m³
